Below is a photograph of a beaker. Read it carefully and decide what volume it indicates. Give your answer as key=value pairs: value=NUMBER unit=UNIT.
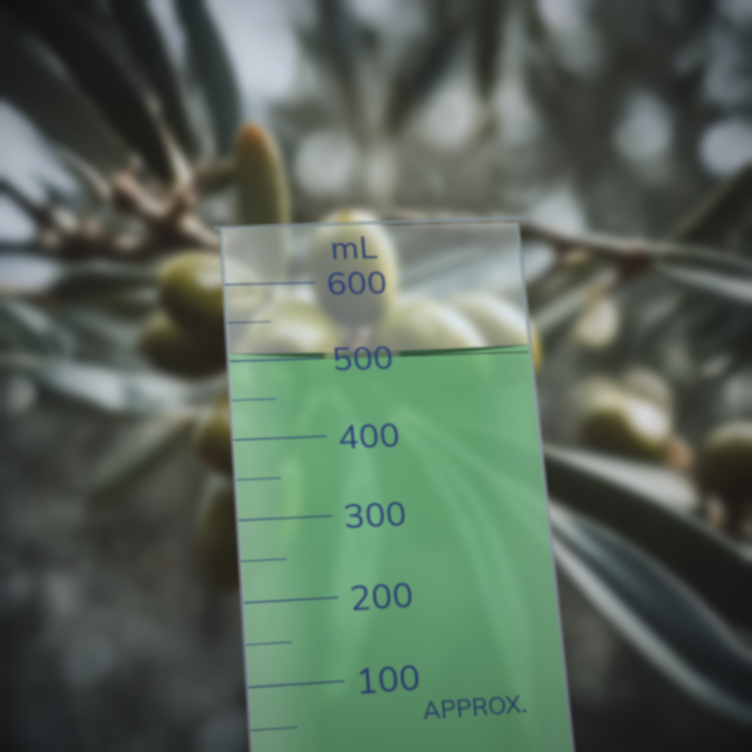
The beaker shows value=500 unit=mL
